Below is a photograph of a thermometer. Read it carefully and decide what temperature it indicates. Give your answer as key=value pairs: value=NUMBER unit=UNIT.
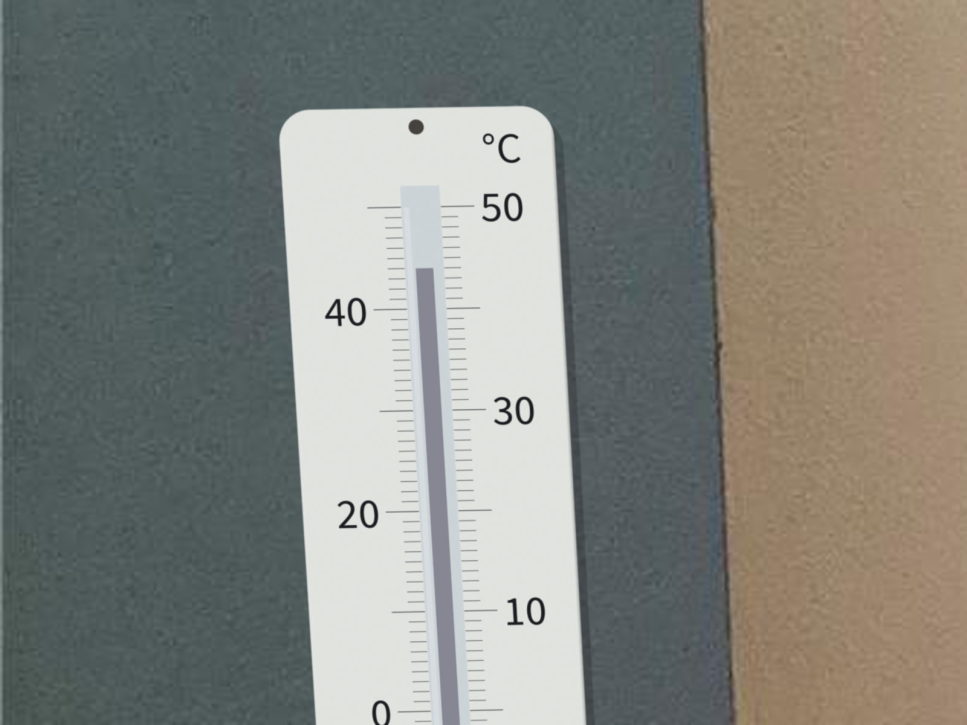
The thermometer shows value=44 unit=°C
